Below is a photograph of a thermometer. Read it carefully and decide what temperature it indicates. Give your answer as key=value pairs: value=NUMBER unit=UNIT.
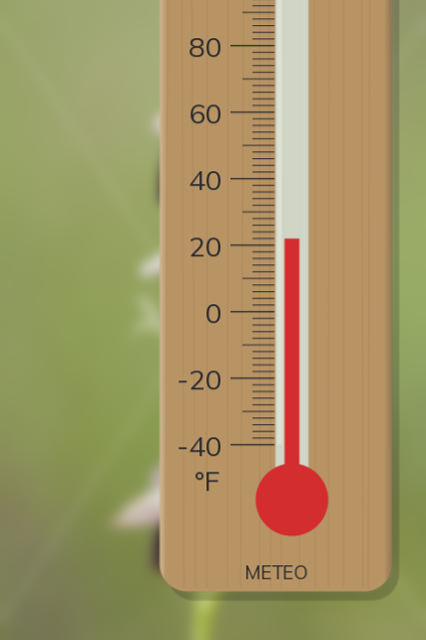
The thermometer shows value=22 unit=°F
